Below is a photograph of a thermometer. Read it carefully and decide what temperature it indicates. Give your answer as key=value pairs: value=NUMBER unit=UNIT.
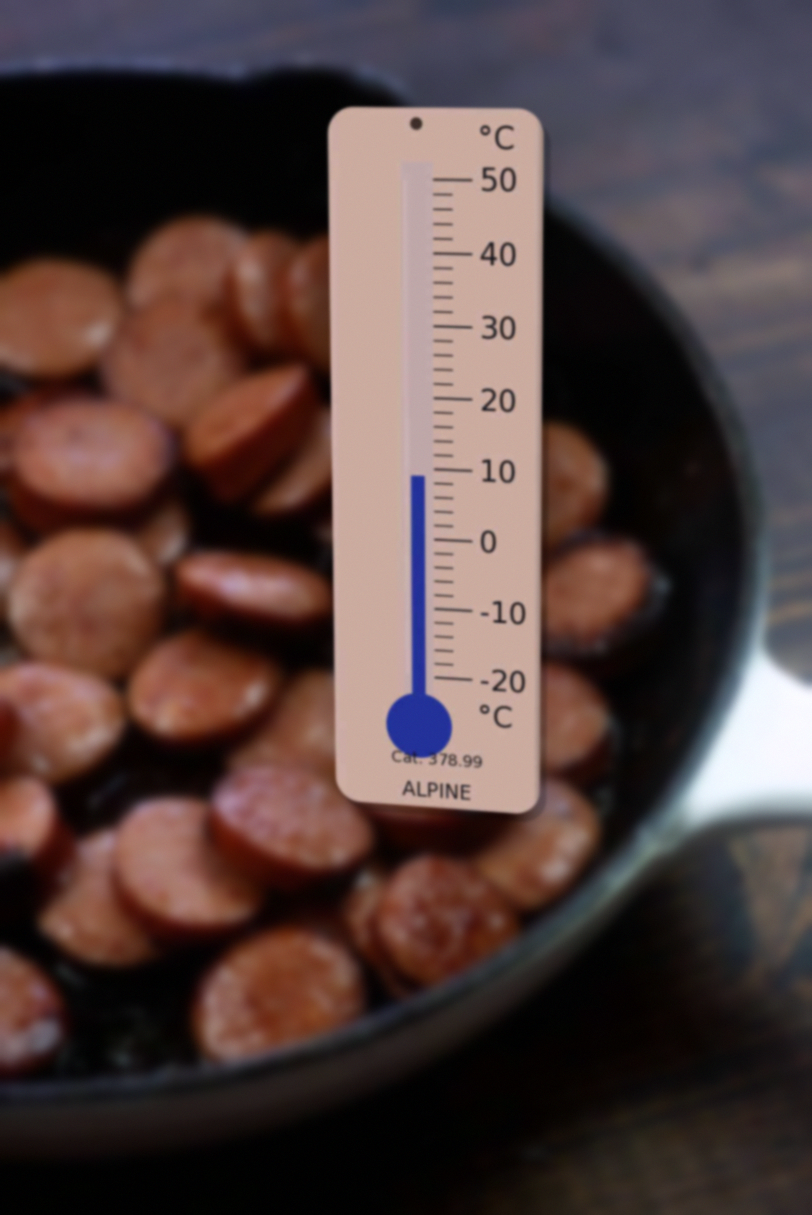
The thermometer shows value=9 unit=°C
